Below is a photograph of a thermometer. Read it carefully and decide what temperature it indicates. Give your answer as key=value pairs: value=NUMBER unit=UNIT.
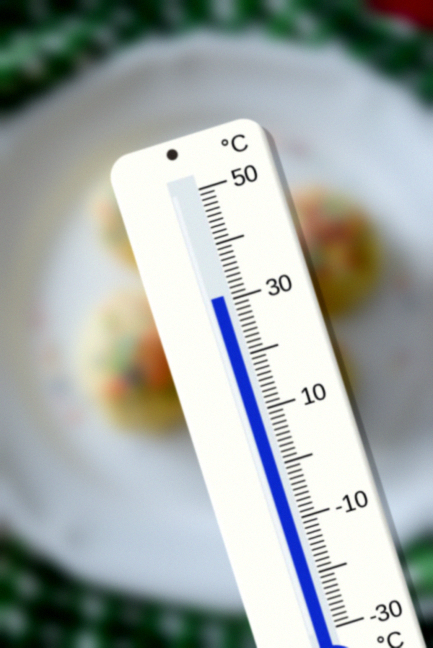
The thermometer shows value=31 unit=°C
